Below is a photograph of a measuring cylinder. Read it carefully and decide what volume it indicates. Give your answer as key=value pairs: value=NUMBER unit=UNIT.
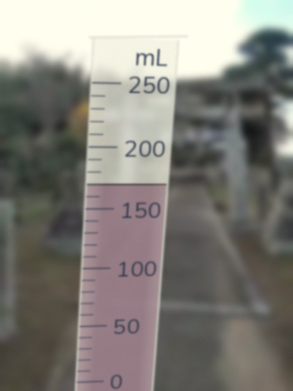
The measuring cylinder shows value=170 unit=mL
